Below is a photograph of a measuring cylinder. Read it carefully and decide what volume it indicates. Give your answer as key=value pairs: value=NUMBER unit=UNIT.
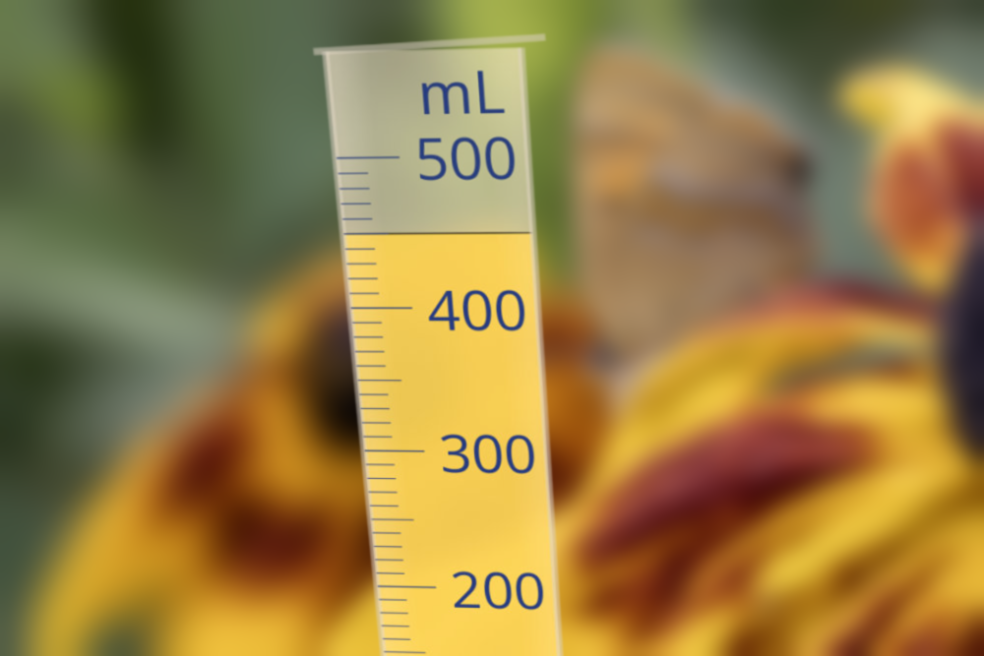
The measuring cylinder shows value=450 unit=mL
